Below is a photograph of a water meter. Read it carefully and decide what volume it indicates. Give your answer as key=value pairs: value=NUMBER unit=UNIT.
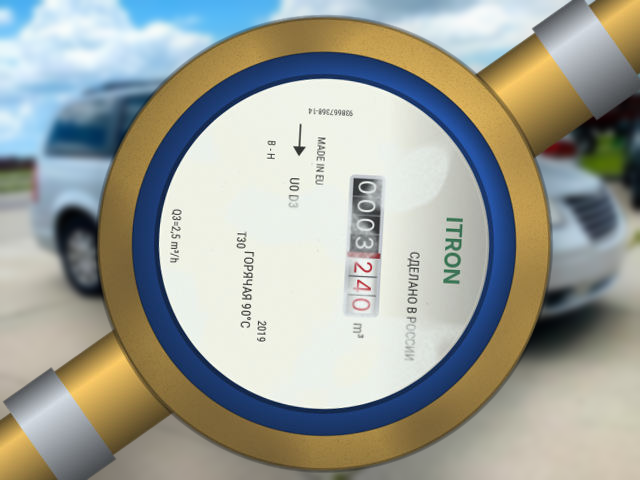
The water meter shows value=3.240 unit=m³
